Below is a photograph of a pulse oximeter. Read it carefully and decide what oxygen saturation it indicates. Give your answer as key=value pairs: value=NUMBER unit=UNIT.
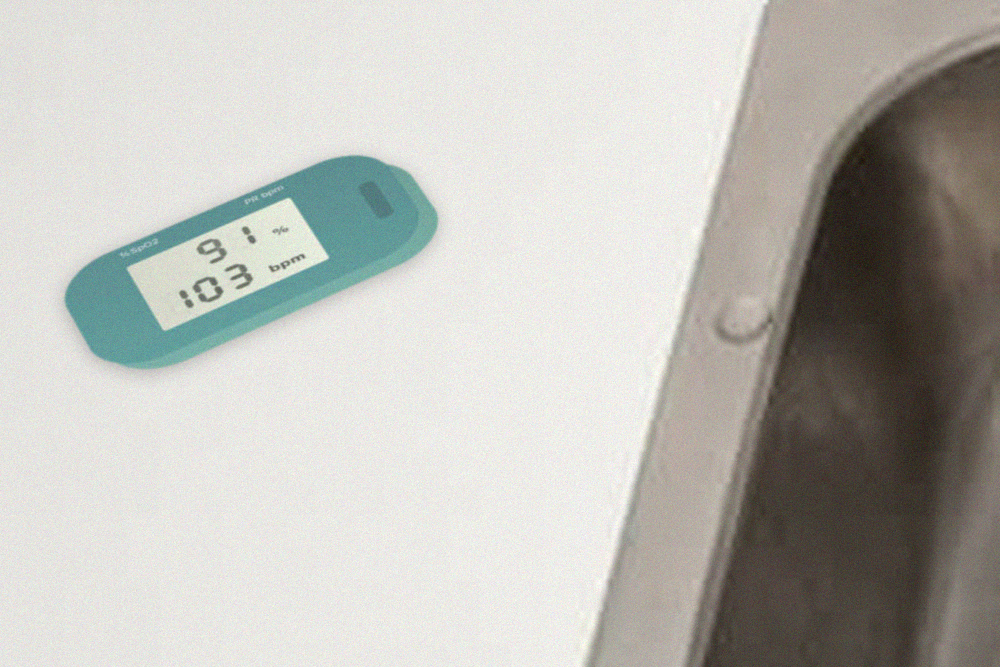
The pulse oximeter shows value=91 unit=%
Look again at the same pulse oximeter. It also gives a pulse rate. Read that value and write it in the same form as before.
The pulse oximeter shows value=103 unit=bpm
